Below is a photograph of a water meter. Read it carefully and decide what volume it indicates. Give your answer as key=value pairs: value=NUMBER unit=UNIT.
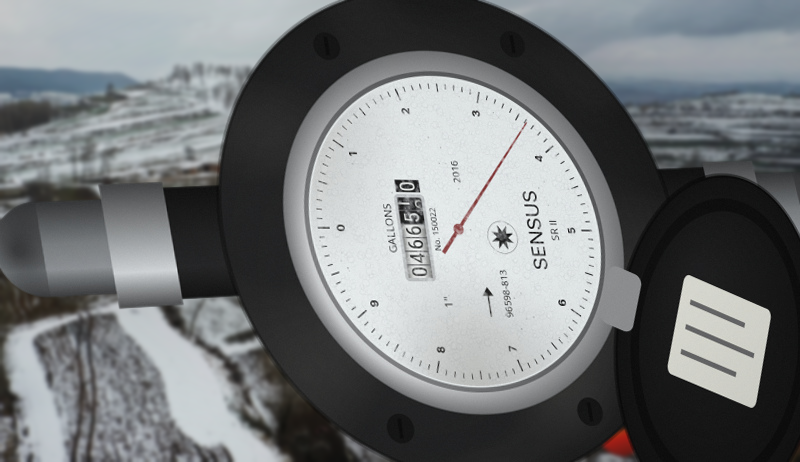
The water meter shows value=466513.6 unit=gal
